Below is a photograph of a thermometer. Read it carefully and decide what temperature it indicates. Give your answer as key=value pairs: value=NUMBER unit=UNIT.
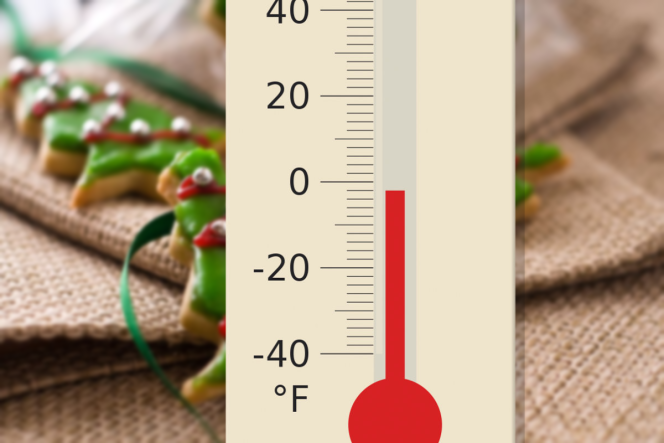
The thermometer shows value=-2 unit=°F
